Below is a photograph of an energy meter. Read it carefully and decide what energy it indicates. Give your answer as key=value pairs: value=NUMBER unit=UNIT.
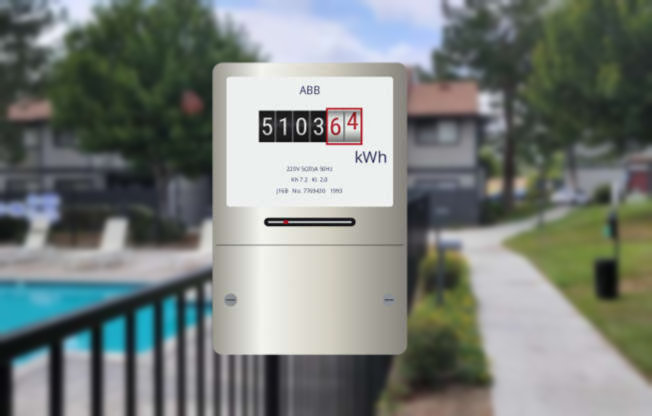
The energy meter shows value=5103.64 unit=kWh
